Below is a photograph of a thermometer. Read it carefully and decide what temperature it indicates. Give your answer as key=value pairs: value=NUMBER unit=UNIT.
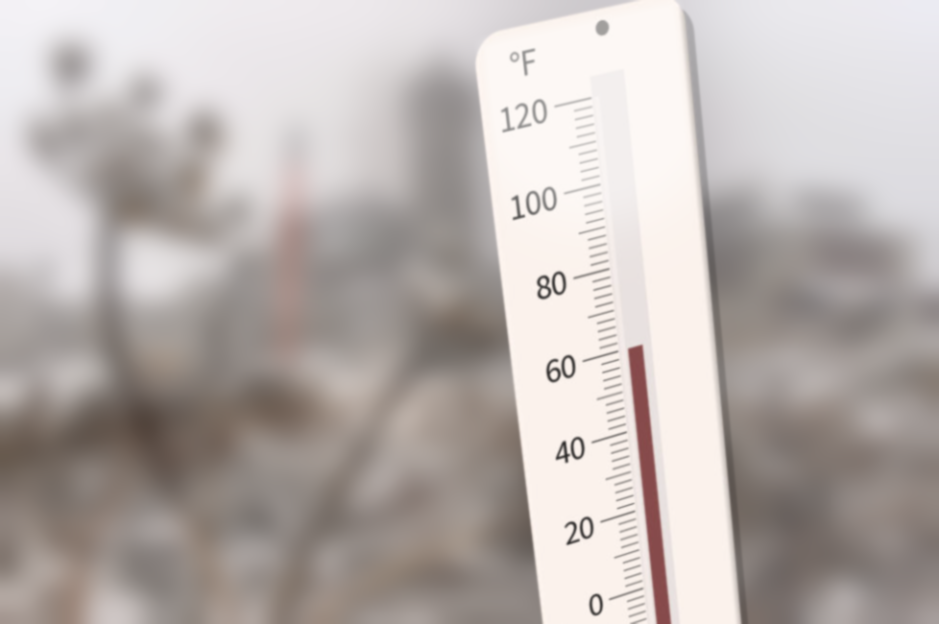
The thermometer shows value=60 unit=°F
